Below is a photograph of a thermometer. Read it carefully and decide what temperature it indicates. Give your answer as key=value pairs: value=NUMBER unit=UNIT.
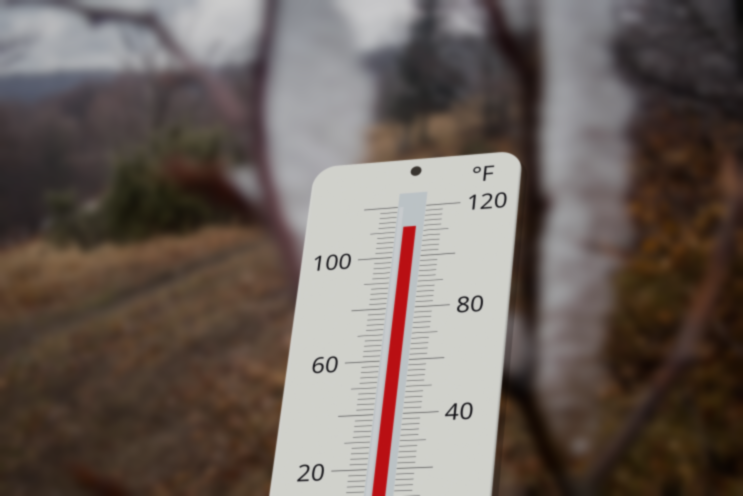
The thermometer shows value=112 unit=°F
